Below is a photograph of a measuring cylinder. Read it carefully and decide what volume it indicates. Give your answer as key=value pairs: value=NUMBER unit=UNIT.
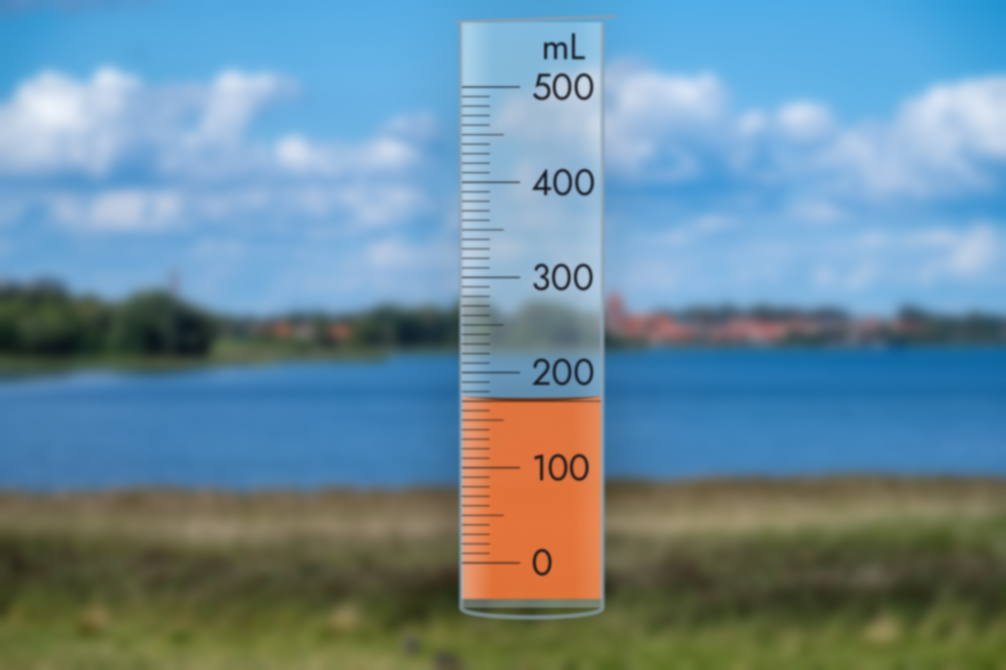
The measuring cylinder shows value=170 unit=mL
